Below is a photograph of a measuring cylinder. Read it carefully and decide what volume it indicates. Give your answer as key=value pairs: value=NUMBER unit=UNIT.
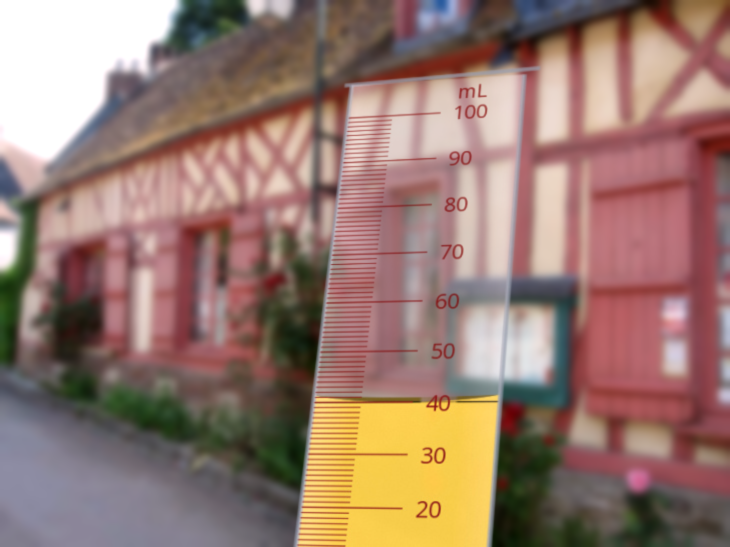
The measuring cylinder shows value=40 unit=mL
